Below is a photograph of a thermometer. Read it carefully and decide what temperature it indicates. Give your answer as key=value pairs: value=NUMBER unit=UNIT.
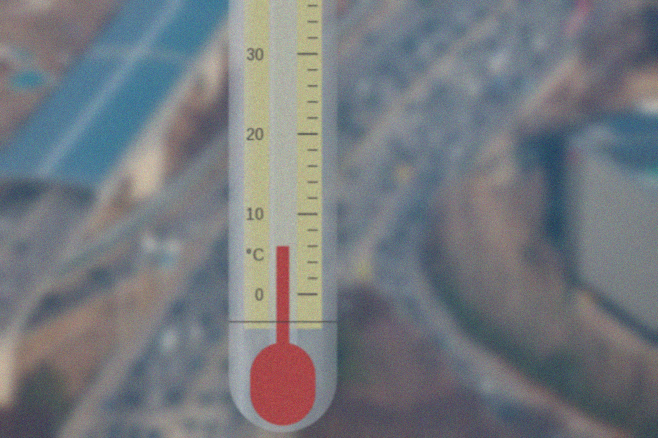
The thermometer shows value=6 unit=°C
